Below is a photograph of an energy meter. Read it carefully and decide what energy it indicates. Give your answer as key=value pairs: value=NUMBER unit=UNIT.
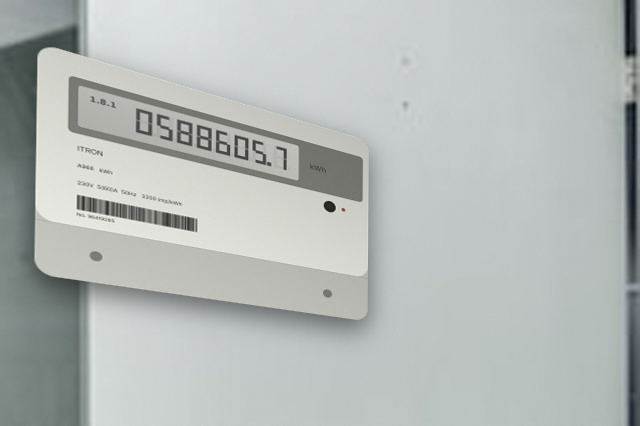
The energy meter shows value=588605.7 unit=kWh
